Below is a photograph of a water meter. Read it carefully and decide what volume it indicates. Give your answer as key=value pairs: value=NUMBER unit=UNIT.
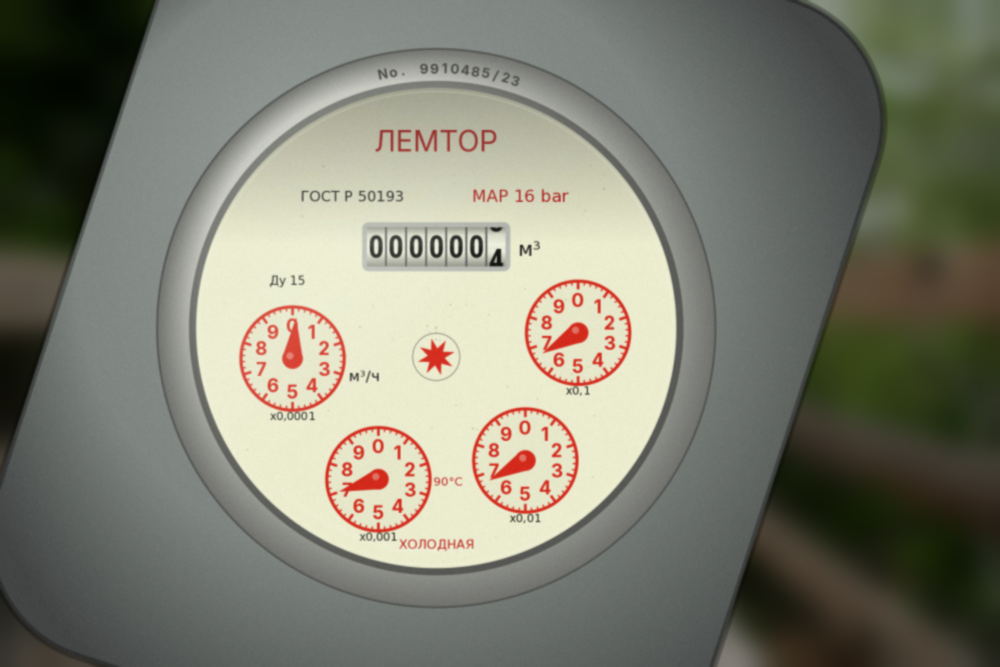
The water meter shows value=3.6670 unit=m³
